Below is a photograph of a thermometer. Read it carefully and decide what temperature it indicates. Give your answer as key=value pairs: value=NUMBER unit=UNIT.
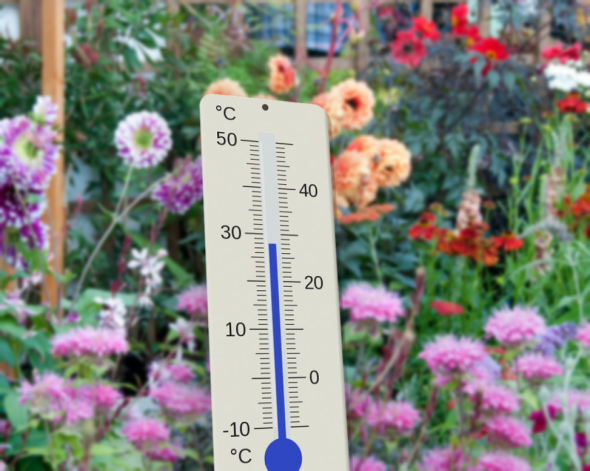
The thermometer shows value=28 unit=°C
